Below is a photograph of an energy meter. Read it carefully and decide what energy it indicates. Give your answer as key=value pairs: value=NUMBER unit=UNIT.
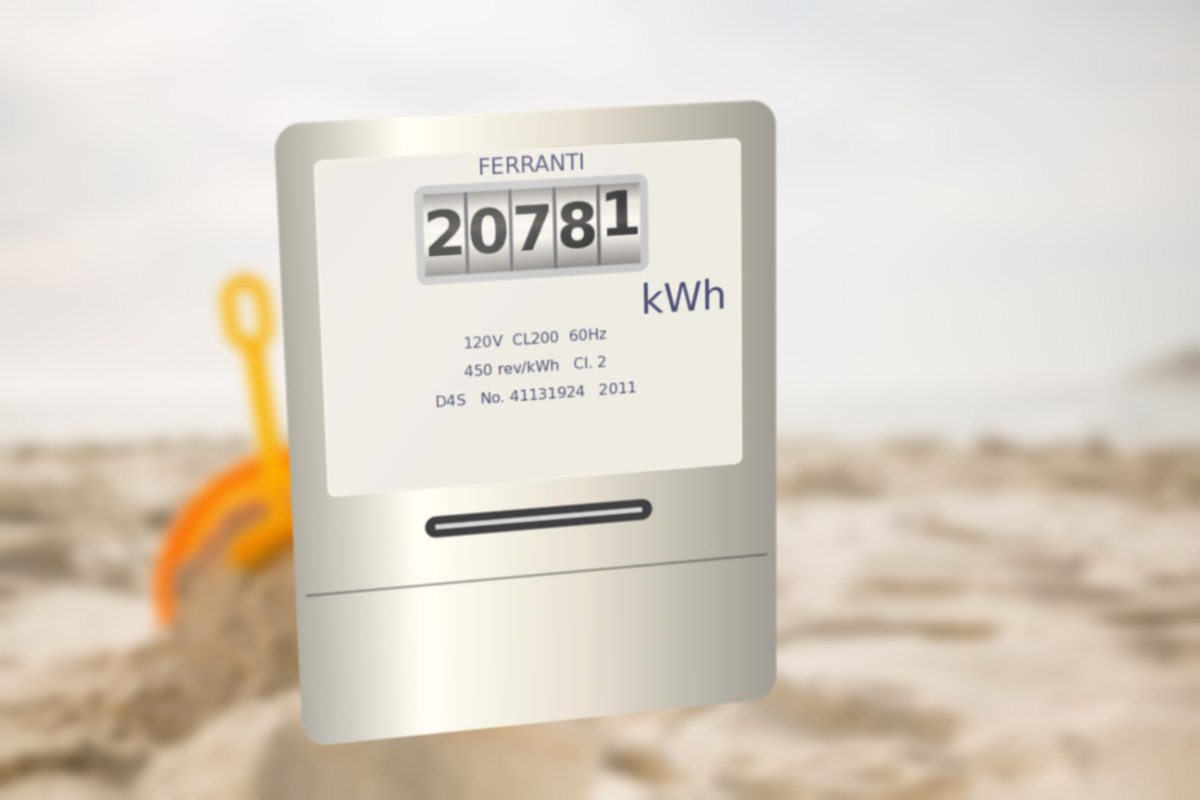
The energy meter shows value=20781 unit=kWh
